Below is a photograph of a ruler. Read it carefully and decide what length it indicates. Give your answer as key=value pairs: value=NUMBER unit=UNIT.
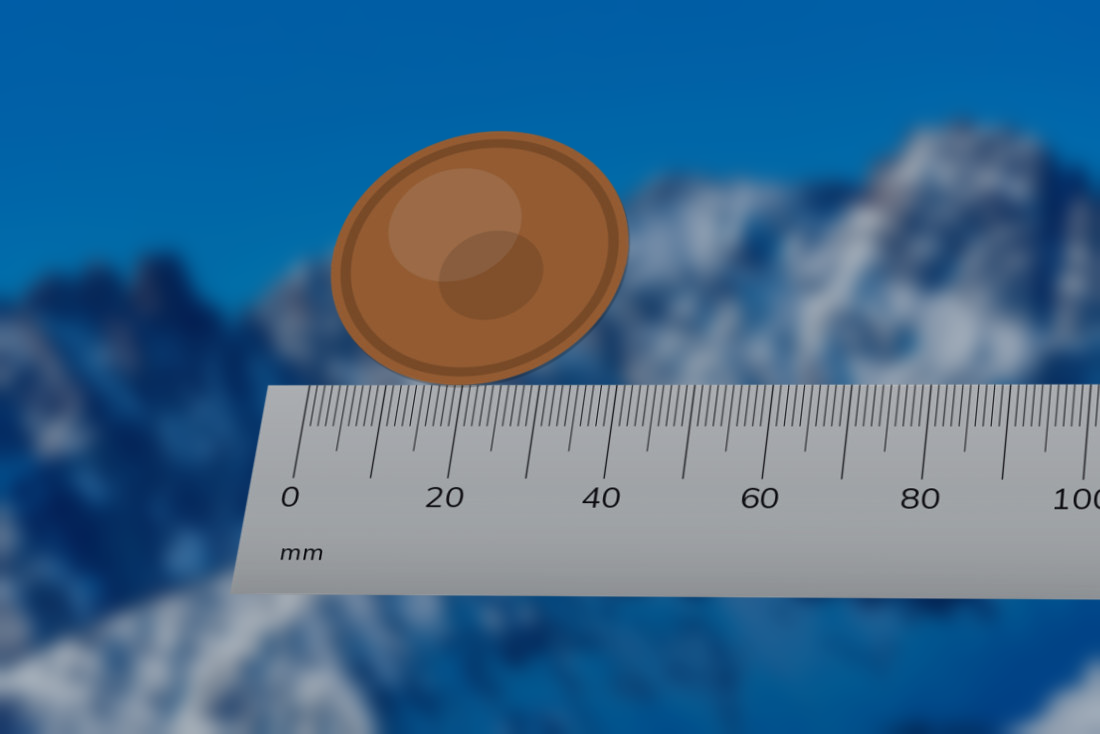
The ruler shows value=39 unit=mm
